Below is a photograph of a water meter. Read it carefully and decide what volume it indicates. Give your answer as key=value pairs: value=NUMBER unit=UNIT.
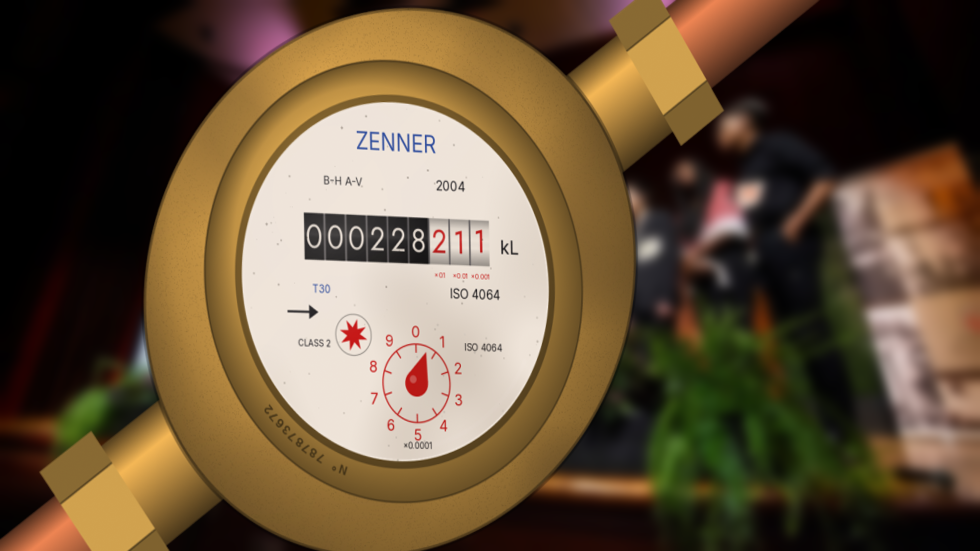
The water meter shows value=228.2110 unit=kL
